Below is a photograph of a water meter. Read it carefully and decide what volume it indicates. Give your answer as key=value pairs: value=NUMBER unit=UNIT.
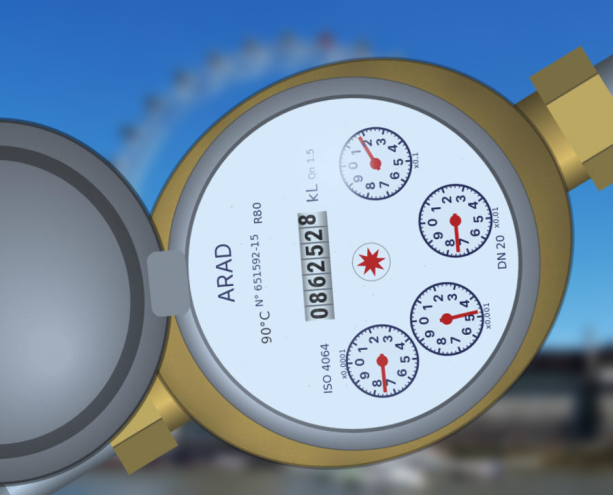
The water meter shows value=862528.1747 unit=kL
